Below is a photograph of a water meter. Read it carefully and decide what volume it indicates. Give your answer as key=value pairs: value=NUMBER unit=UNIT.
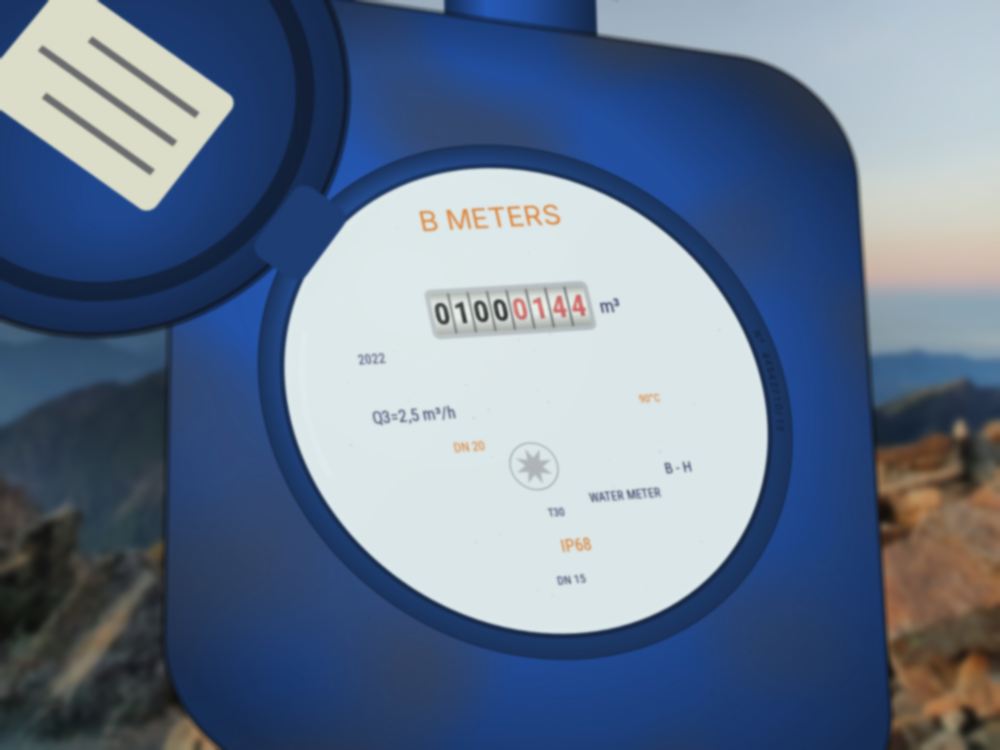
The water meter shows value=100.0144 unit=m³
